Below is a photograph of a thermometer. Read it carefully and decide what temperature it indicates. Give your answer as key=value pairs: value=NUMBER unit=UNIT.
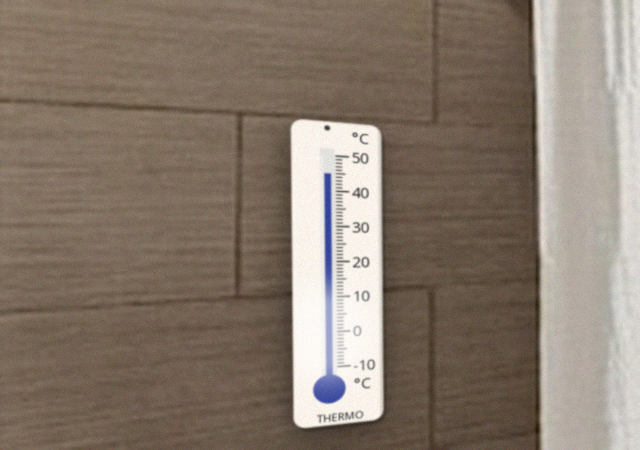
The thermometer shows value=45 unit=°C
